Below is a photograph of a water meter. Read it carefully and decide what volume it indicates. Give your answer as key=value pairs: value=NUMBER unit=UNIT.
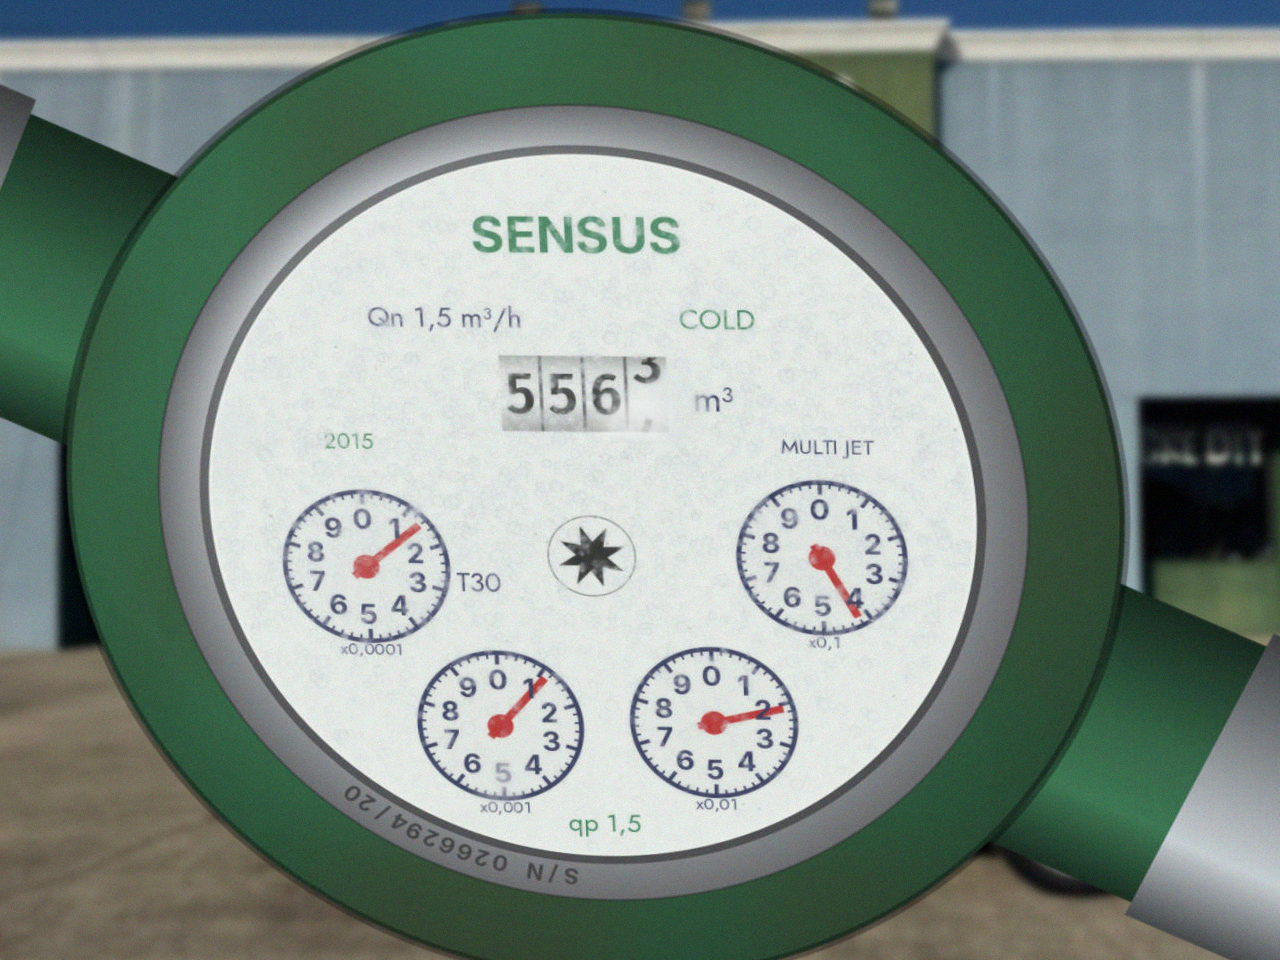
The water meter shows value=5563.4211 unit=m³
